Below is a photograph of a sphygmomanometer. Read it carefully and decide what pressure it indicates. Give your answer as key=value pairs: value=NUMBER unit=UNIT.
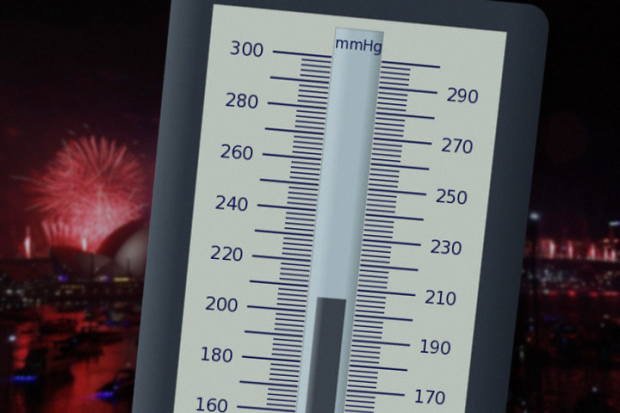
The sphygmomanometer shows value=206 unit=mmHg
